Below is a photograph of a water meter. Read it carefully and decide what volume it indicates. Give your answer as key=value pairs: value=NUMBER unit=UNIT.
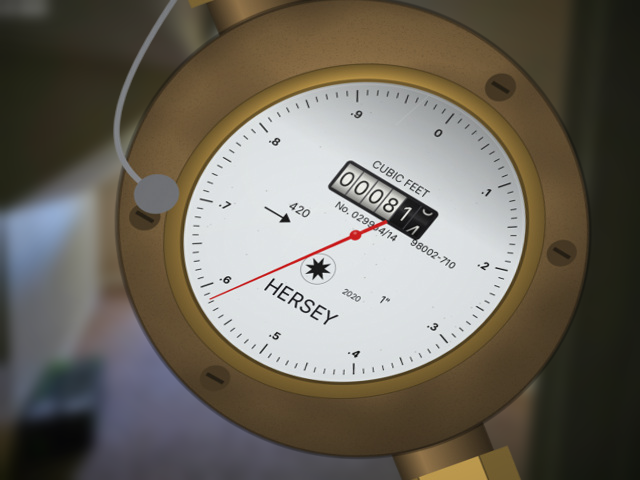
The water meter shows value=813.58 unit=ft³
